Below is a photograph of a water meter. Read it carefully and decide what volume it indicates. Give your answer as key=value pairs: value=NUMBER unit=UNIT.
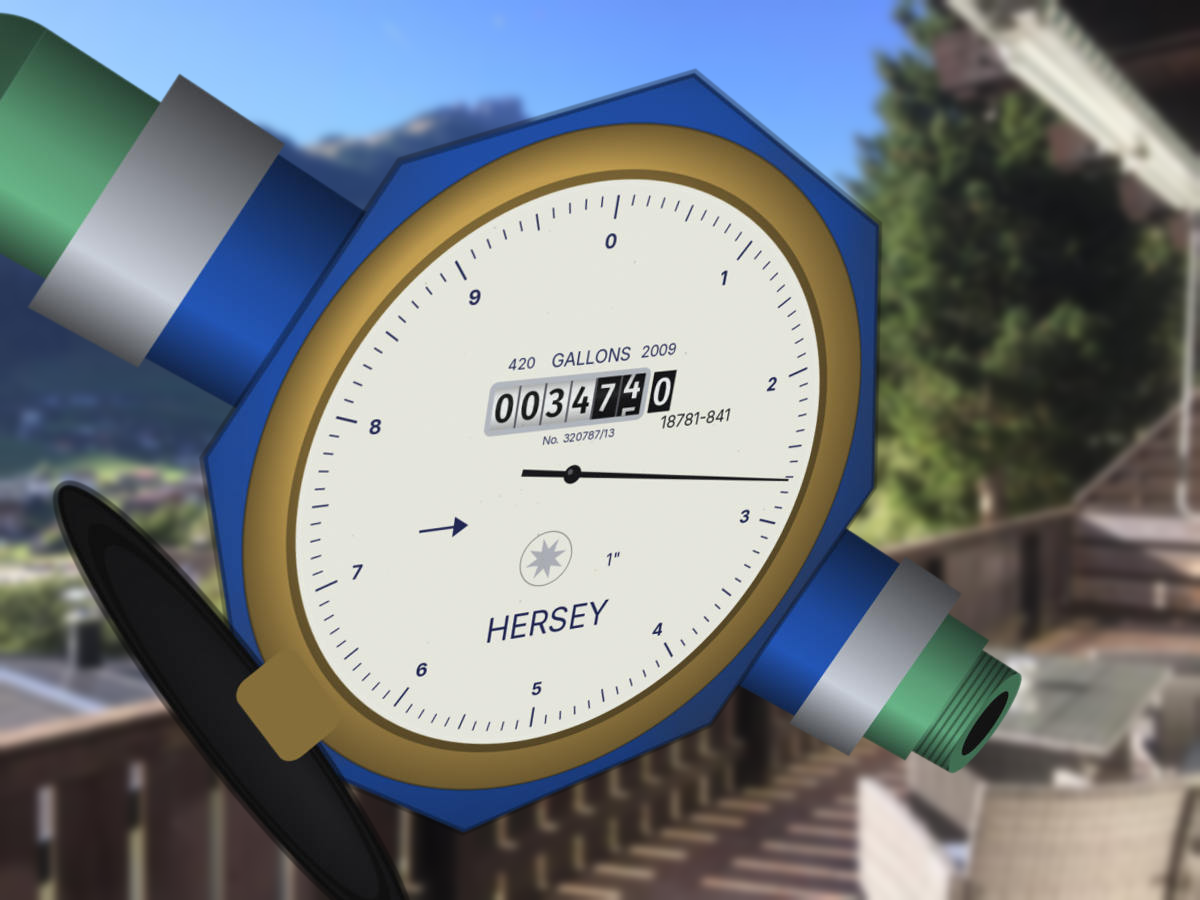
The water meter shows value=34742.7 unit=gal
